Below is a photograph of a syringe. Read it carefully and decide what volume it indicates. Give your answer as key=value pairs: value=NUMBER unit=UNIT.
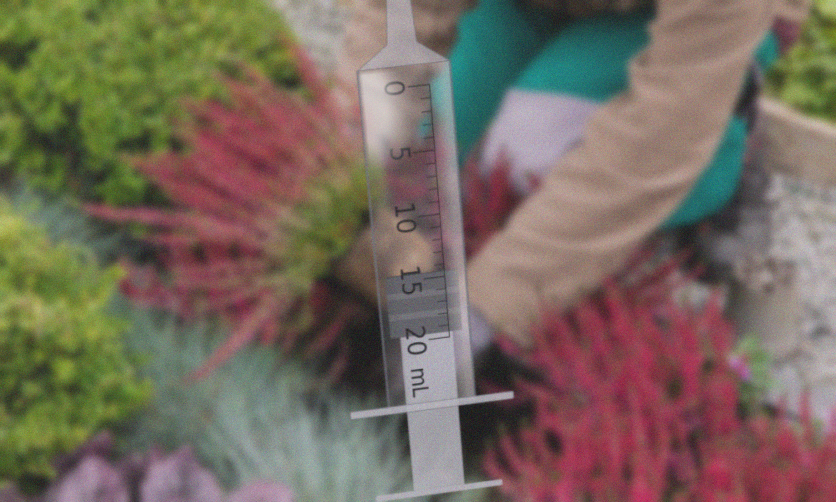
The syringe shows value=14.5 unit=mL
